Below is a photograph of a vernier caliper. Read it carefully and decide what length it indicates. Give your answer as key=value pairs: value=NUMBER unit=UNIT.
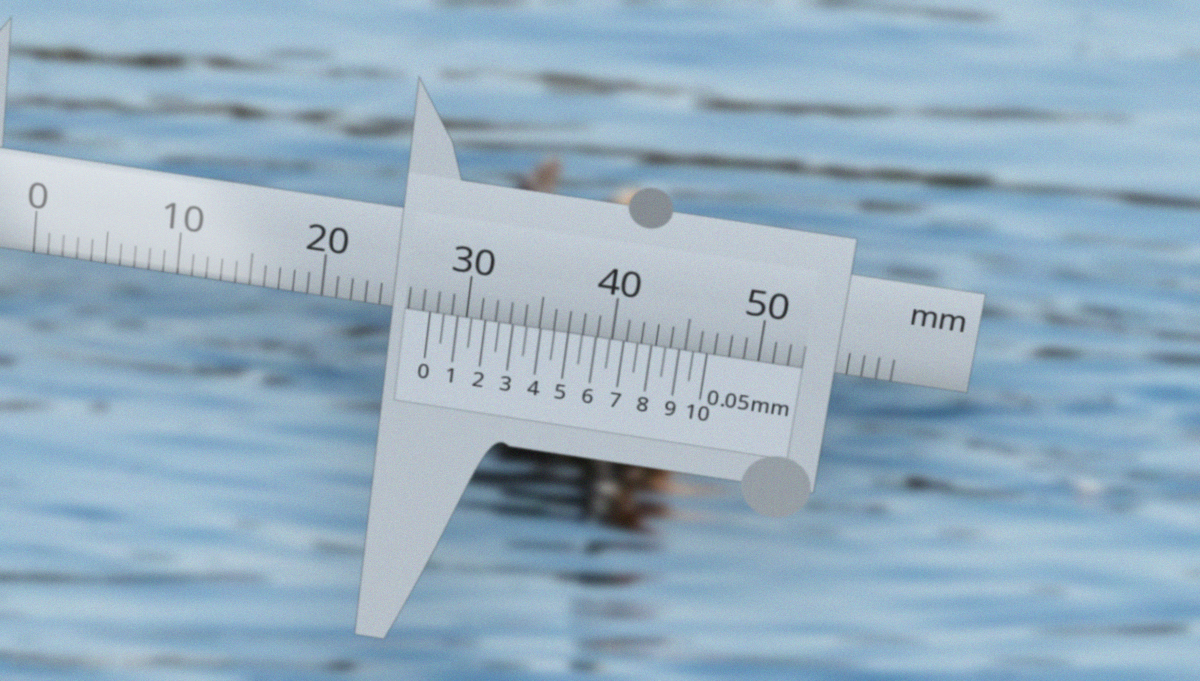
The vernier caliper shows value=27.5 unit=mm
